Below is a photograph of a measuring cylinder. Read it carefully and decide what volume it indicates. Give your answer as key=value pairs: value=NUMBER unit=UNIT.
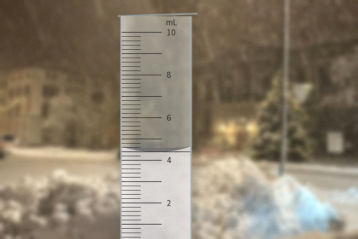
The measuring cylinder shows value=4.4 unit=mL
